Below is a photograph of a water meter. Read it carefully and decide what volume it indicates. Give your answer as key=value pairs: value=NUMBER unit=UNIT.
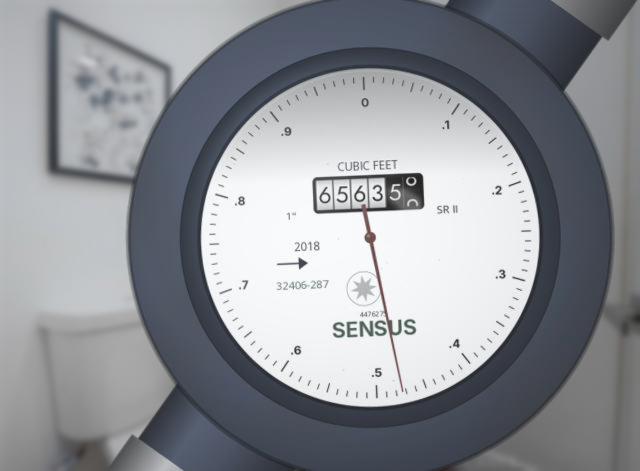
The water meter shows value=656358.47 unit=ft³
